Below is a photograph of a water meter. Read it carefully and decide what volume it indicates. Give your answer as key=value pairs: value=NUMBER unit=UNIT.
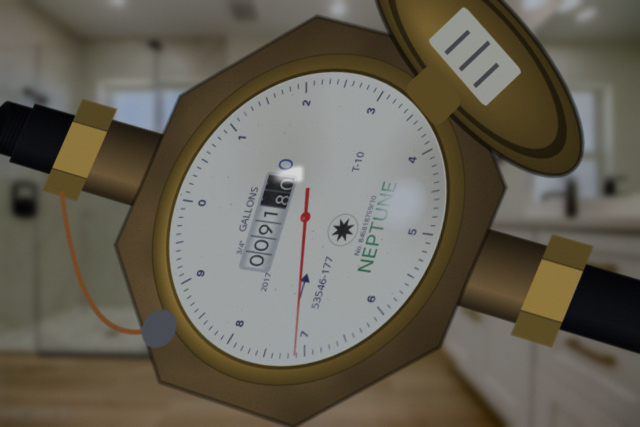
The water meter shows value=91797.1 unit=gal
